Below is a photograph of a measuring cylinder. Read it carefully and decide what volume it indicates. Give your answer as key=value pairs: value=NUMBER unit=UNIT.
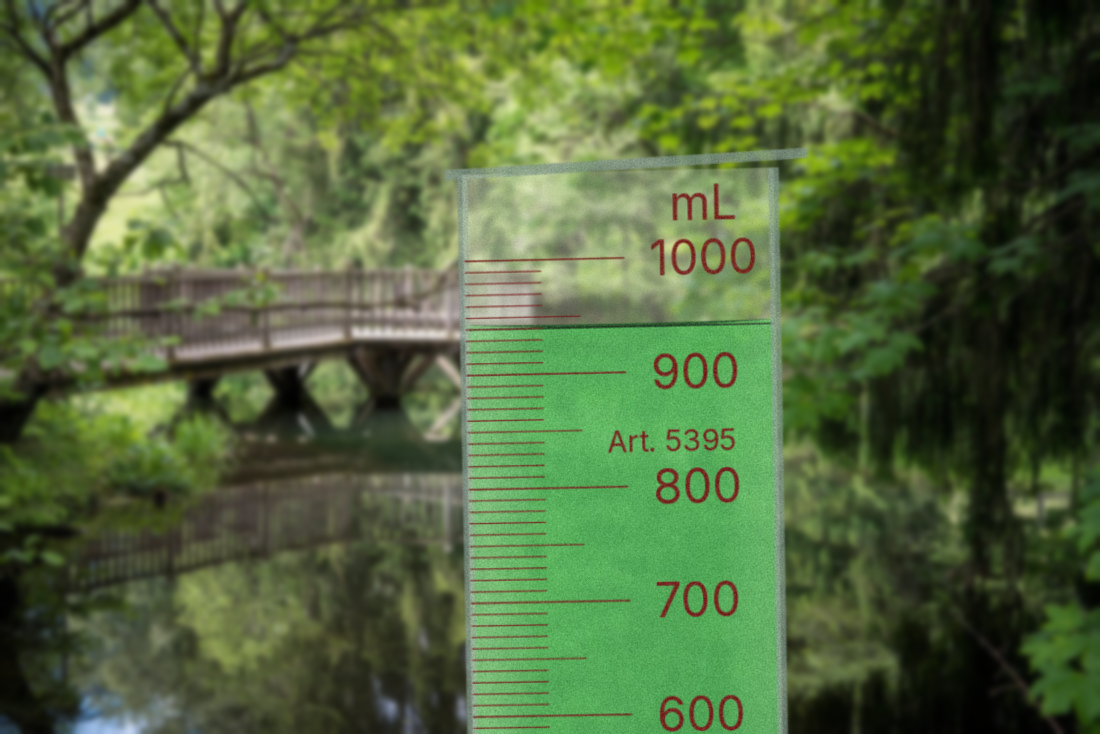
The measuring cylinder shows value=940 unit=mL
